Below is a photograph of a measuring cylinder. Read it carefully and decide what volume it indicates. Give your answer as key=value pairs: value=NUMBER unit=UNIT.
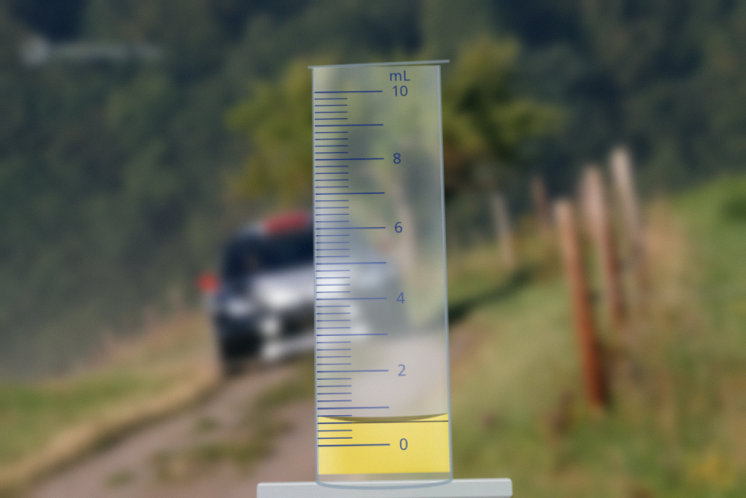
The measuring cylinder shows value=0.6 unit=mL
